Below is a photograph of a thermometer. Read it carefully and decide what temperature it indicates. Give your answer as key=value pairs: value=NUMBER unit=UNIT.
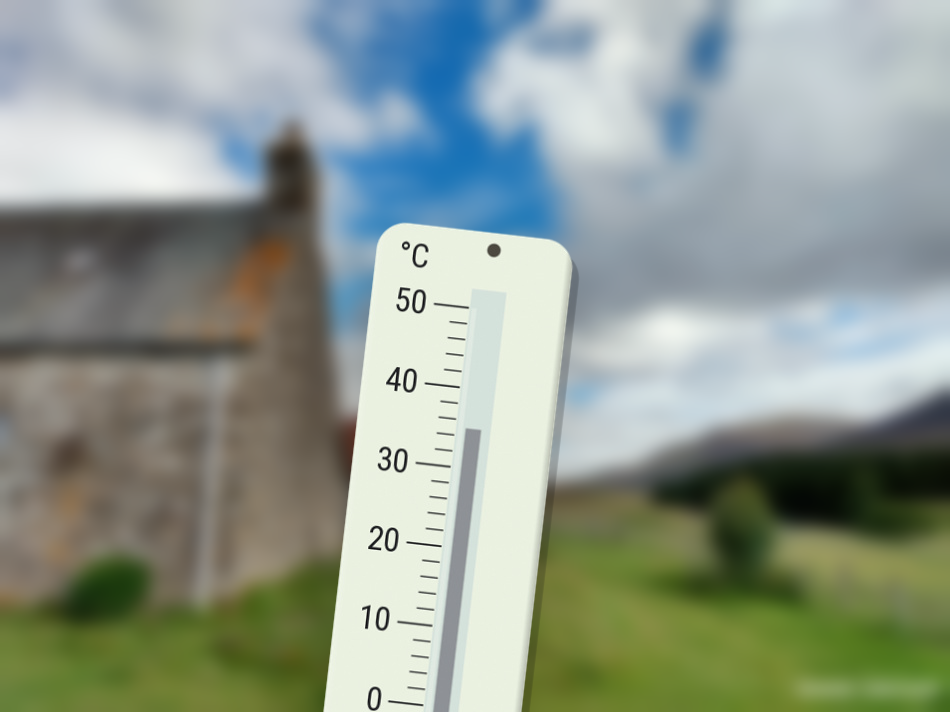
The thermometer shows value=35 unit=°C
